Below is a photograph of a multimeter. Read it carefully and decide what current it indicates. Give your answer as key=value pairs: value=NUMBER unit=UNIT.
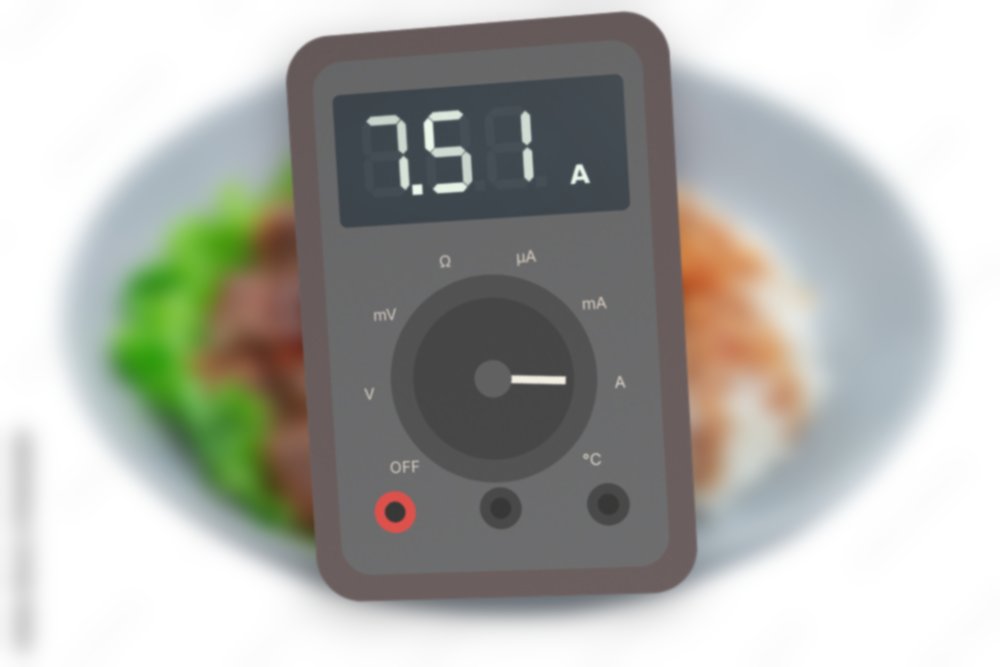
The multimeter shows value=7.51 unit=A
